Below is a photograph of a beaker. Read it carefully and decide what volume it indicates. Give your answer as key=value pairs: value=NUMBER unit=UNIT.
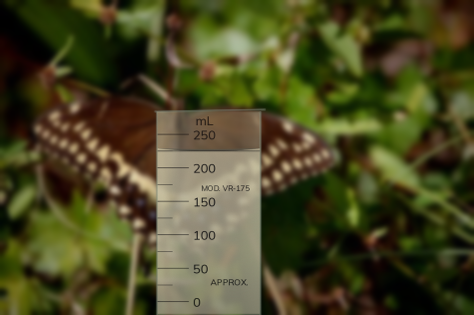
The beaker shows value=225 unit=mL
